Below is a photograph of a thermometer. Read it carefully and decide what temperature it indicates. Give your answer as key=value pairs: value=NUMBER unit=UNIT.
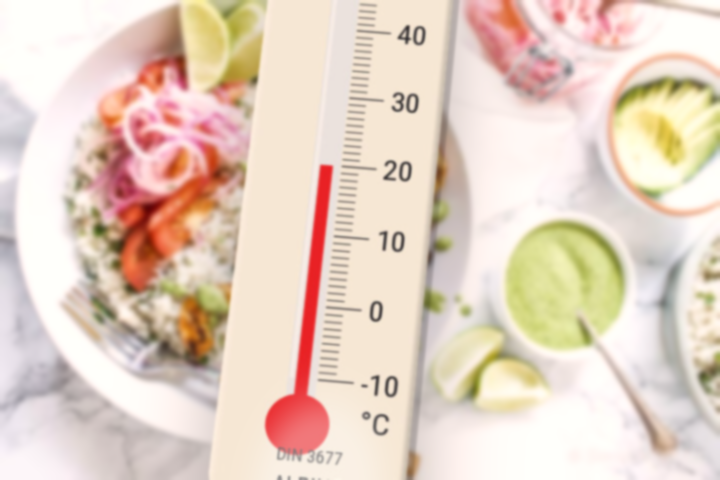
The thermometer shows value=20 unit=°C
